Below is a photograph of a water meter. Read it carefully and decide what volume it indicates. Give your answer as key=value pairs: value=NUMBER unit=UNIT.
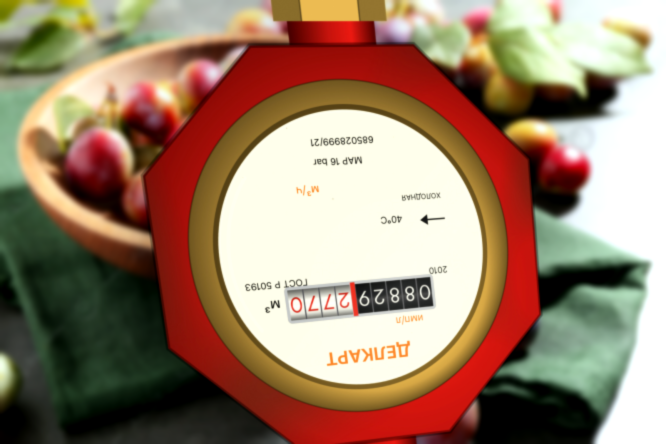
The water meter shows value=8829.2770 unit=m³
